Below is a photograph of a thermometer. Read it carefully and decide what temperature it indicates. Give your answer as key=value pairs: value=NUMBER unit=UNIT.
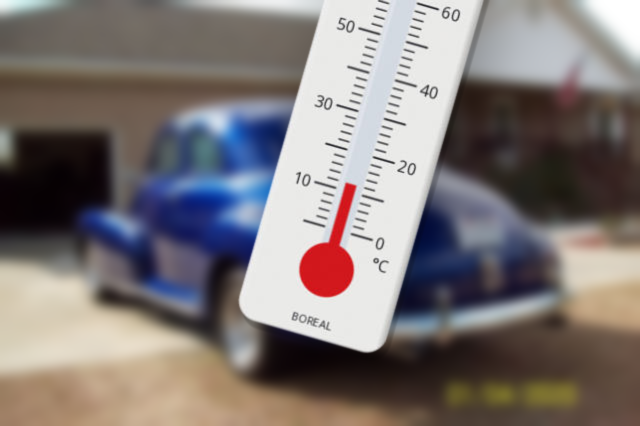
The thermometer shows value=12 unit=°C
